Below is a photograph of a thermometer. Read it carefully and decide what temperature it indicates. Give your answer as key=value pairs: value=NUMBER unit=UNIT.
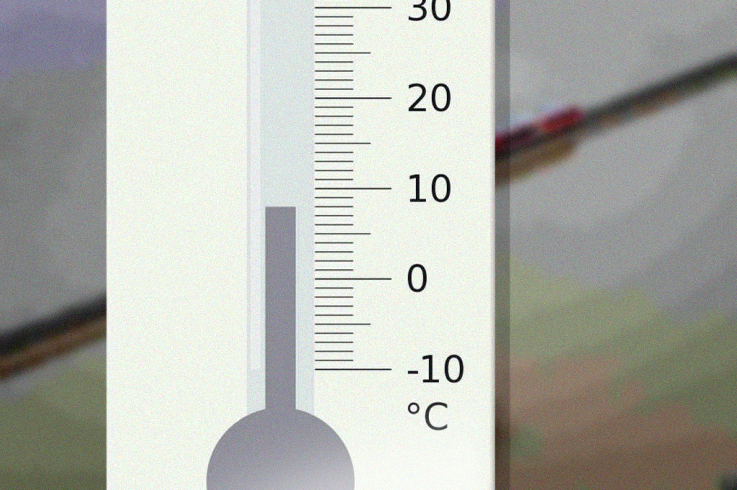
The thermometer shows value=8 unit=°C
